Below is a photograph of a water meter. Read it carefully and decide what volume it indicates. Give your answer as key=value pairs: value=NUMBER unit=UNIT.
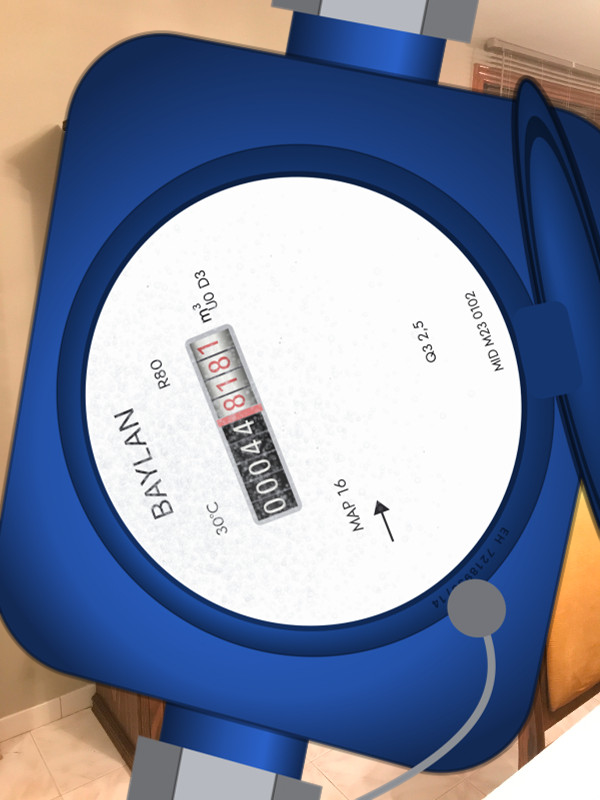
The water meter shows value=44.8181 unit=m³
